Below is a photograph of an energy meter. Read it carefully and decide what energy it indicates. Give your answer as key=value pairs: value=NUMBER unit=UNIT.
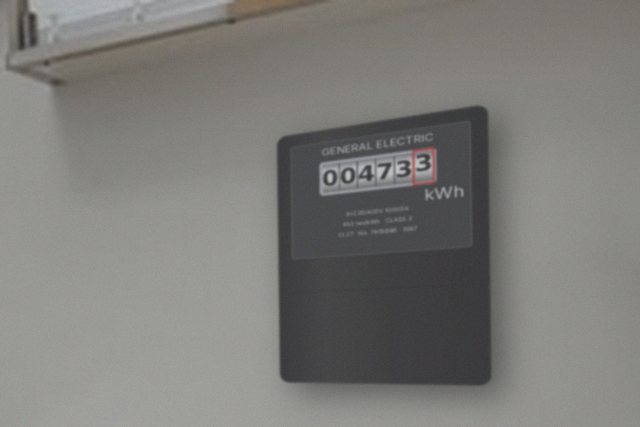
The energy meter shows value=473.3 unit=kWh
